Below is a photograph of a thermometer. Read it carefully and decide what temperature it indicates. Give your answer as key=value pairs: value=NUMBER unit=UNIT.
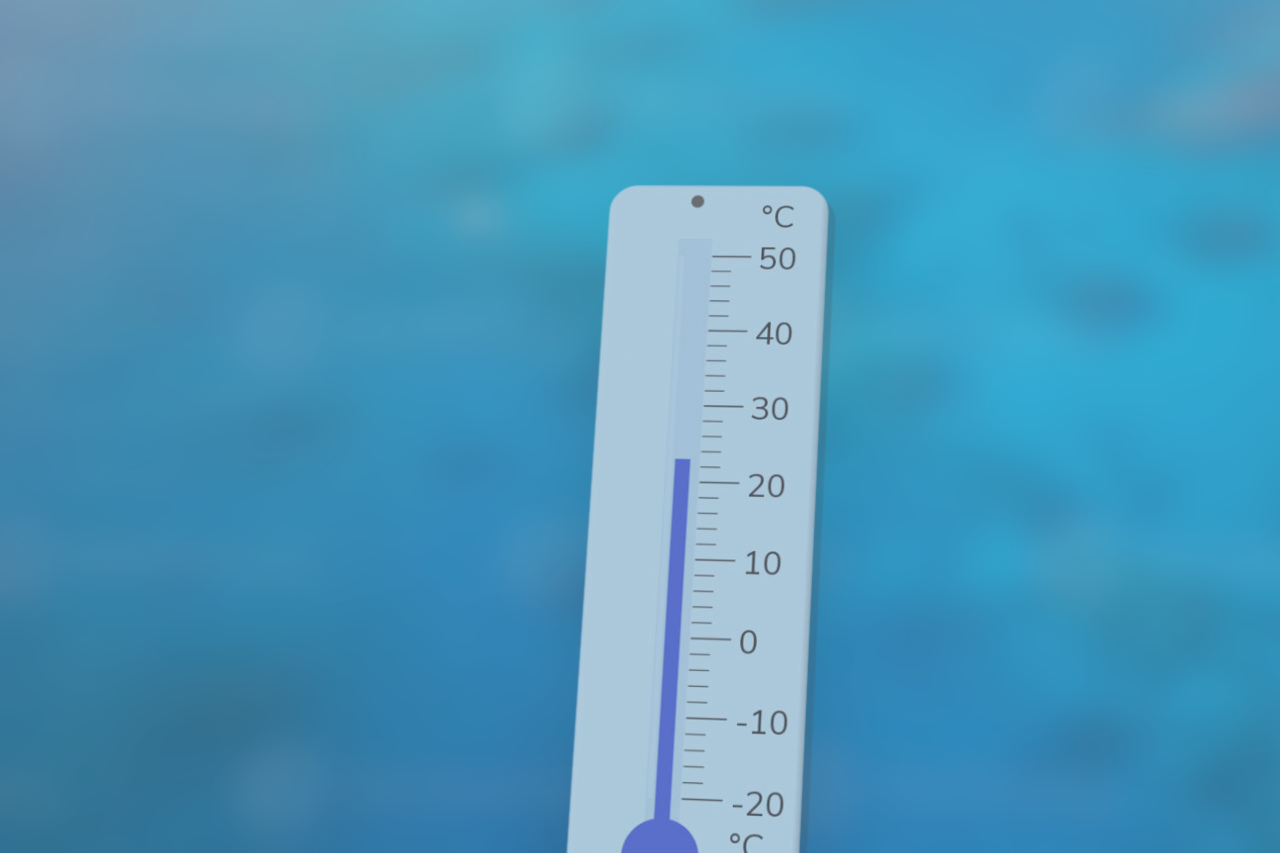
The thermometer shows value=23 unit=°C
